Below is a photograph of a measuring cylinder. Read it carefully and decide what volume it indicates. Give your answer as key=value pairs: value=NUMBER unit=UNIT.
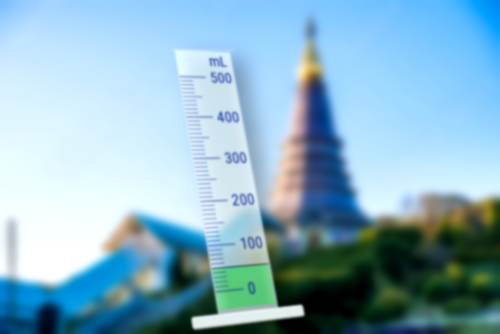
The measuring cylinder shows value=50 unit=mL
